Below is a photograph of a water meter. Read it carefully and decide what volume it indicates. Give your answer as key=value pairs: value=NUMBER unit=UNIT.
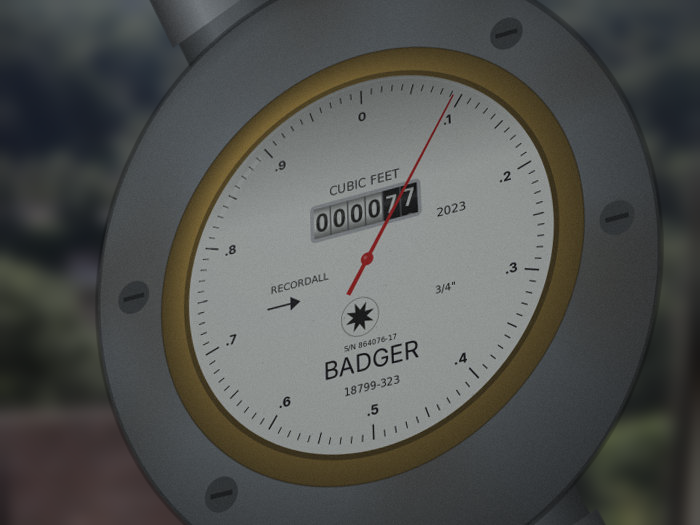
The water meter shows value=77.09 unit=ft³
